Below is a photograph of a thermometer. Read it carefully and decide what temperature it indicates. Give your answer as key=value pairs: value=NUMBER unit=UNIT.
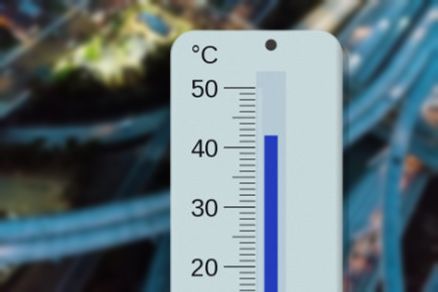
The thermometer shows value=42 unit=°C
